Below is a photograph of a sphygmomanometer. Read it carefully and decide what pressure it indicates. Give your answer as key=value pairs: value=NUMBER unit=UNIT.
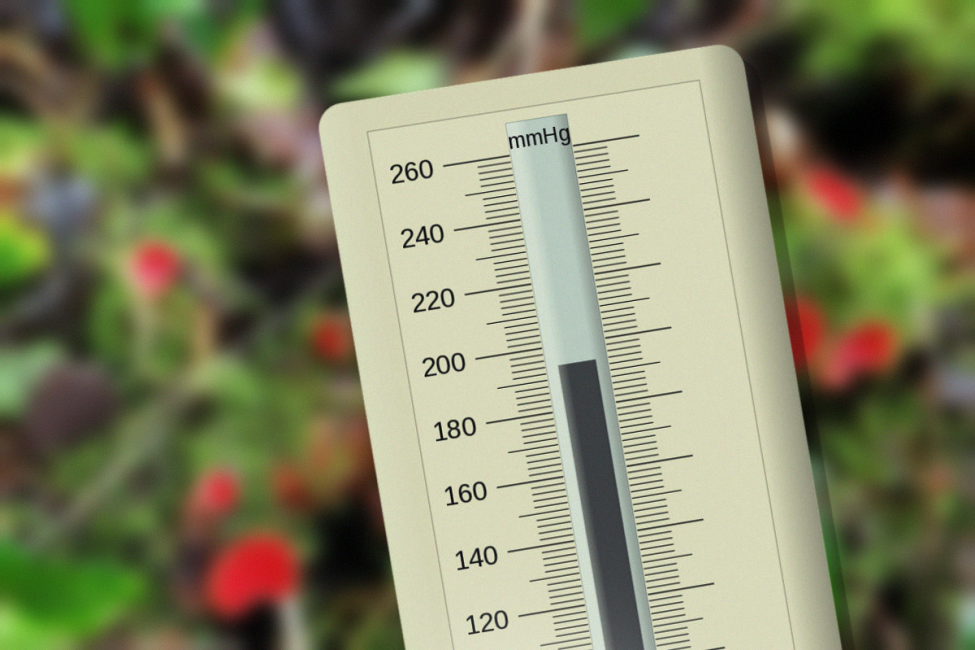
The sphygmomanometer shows value=194 unit=mmHg
